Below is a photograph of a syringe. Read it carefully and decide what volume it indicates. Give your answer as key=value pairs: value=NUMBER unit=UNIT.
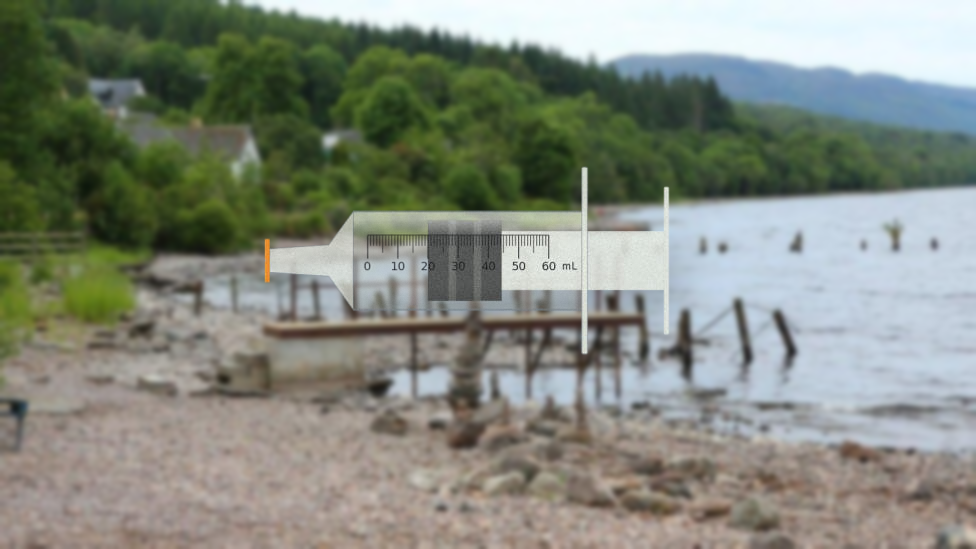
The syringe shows value=20 unit=mL
